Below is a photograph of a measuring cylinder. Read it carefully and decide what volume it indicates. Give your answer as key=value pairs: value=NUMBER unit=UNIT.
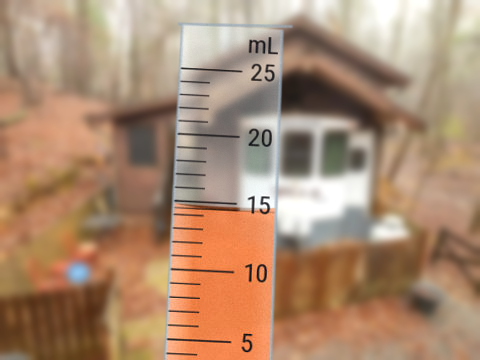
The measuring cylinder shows value=14.5 unit=mL
